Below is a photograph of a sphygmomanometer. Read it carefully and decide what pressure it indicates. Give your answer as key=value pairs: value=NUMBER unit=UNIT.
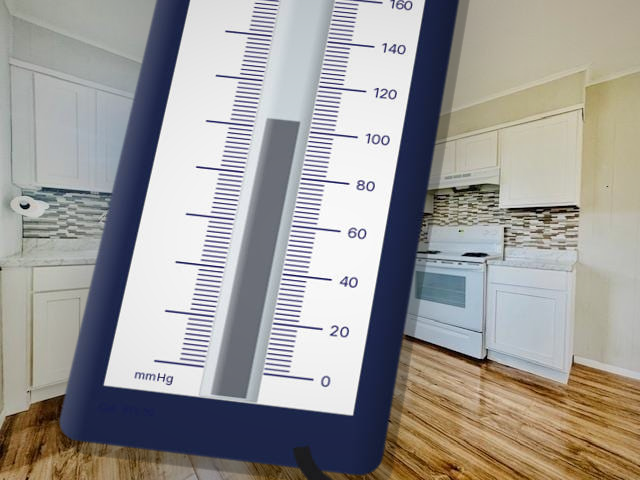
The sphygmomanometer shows value=104 unit=mmHg
